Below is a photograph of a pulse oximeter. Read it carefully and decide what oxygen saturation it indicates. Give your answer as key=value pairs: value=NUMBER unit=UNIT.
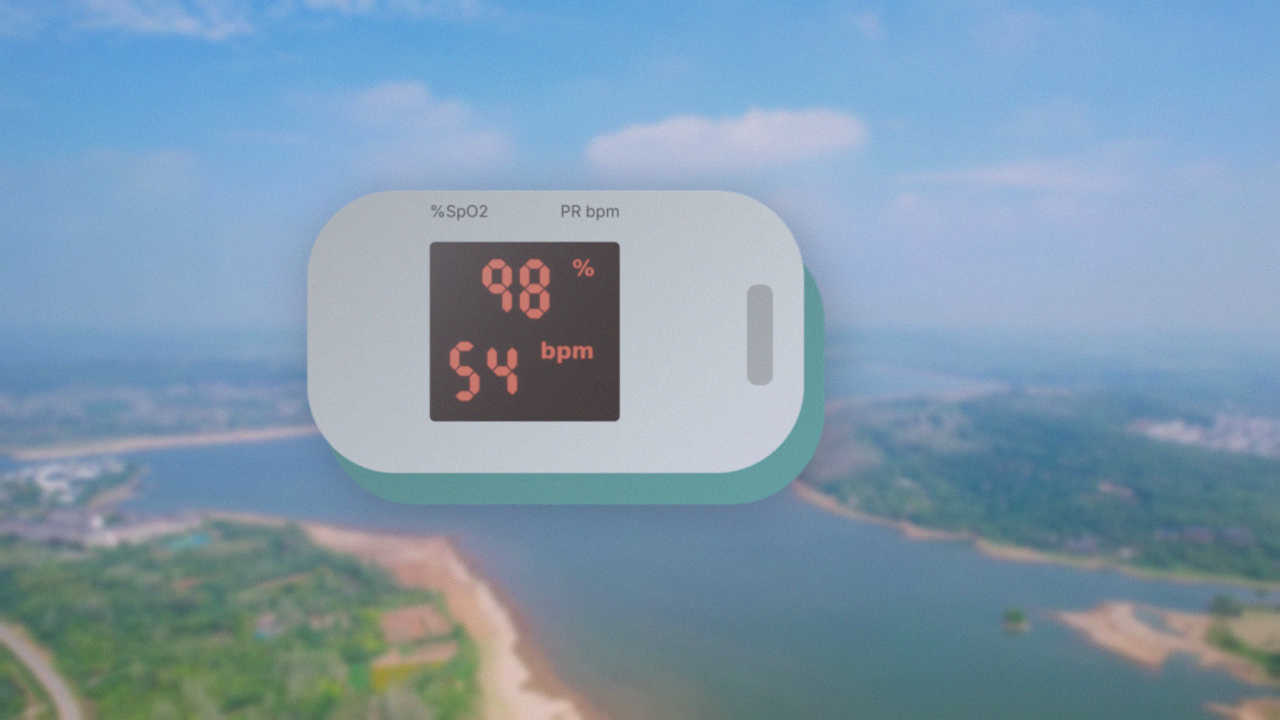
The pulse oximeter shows value=98 unit=%
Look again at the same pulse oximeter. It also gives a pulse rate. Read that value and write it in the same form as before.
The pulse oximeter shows value=54 unit=bpm
